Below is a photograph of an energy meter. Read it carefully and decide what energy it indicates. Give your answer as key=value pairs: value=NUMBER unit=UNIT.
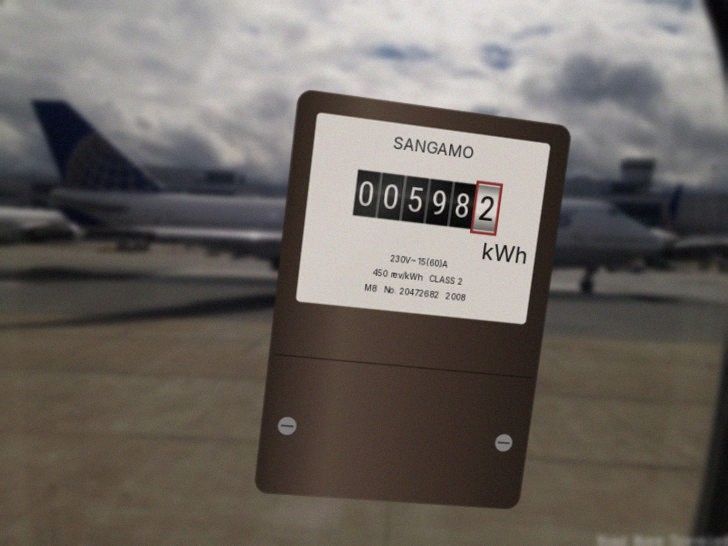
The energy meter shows value=598.2 unit=kWh
